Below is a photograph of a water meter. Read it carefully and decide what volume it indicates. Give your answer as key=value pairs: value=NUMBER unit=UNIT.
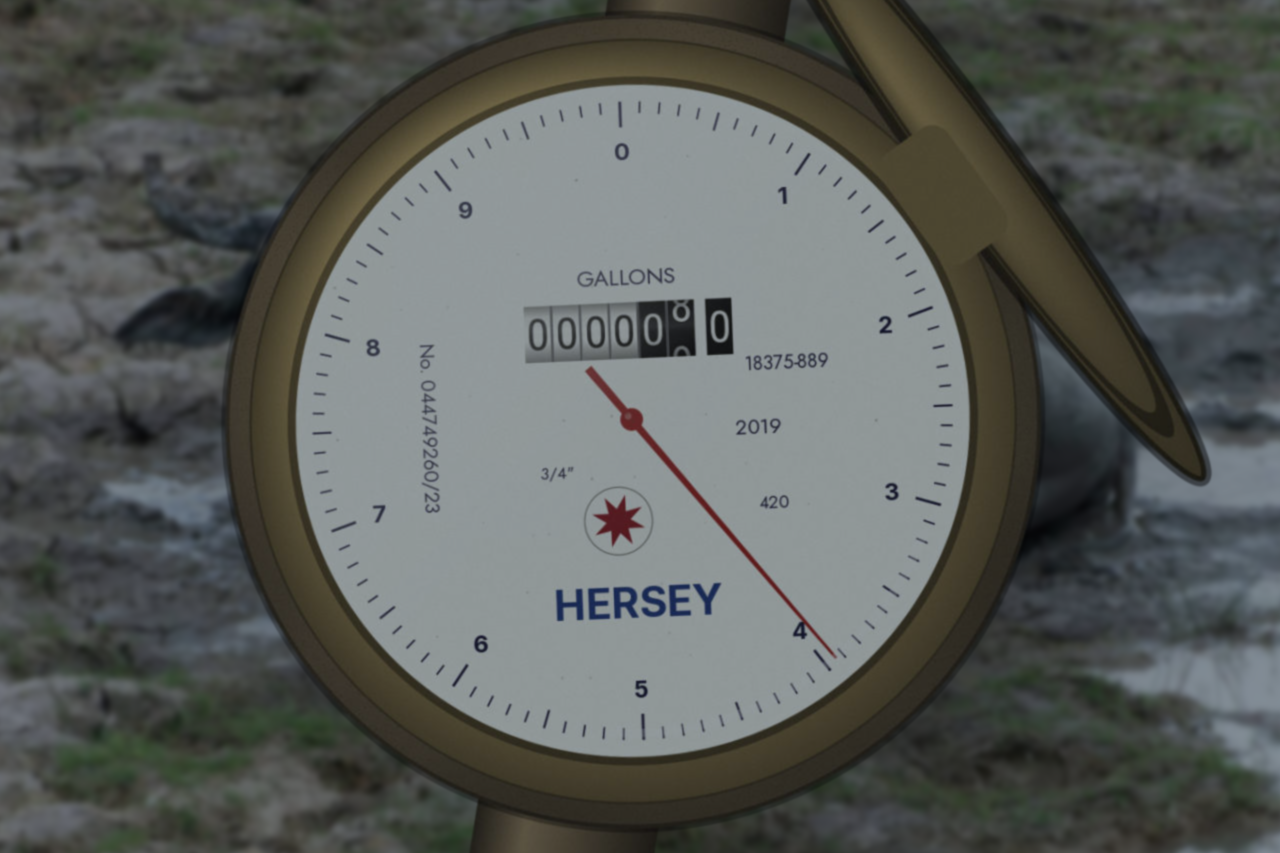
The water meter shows value=83.9 unit=gal
